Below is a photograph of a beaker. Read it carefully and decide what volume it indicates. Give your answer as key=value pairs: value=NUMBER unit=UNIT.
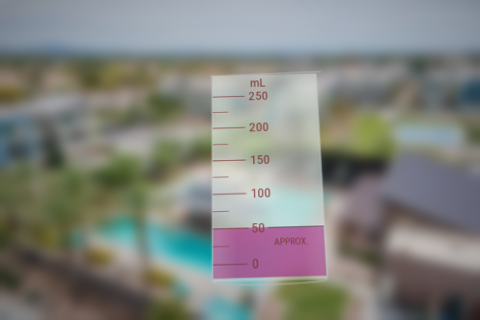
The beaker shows value=50 unit=mL
